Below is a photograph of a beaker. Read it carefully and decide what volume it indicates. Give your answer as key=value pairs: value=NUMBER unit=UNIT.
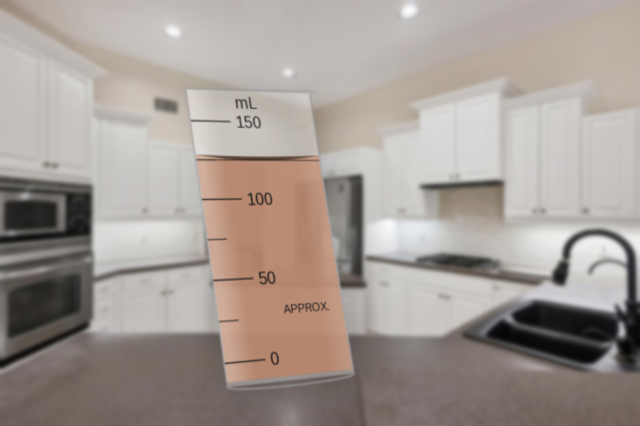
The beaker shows value=125 unit=mL
